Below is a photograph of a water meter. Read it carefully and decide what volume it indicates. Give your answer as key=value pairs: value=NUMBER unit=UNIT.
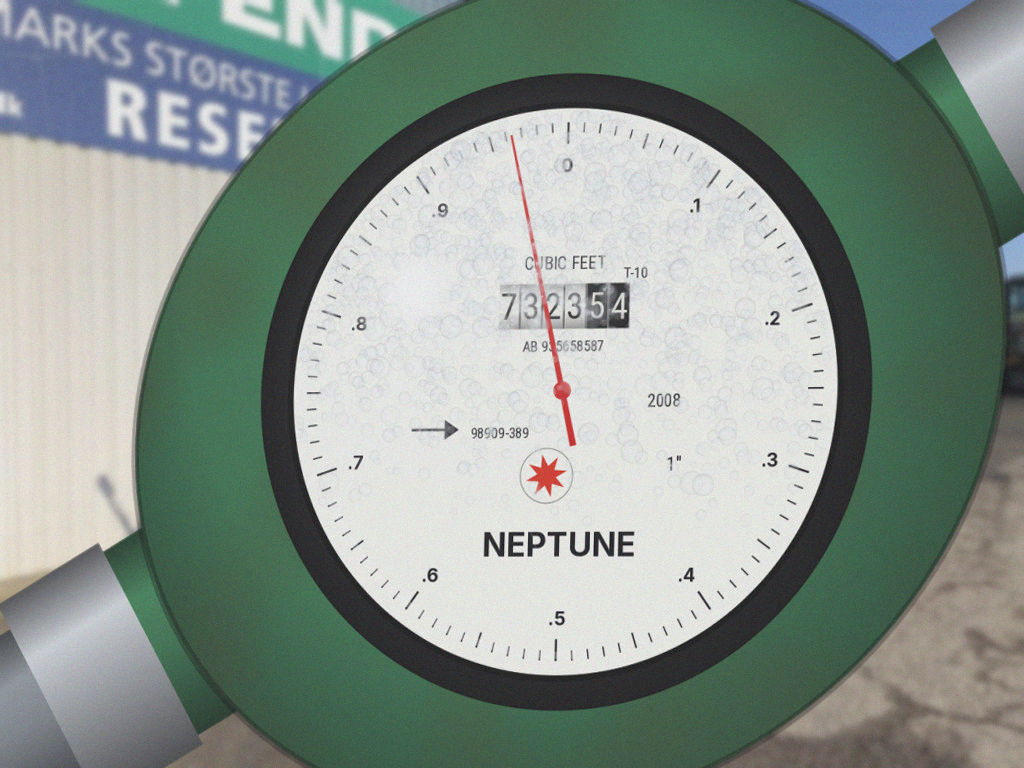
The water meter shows value=732353.96 unit=ft³
